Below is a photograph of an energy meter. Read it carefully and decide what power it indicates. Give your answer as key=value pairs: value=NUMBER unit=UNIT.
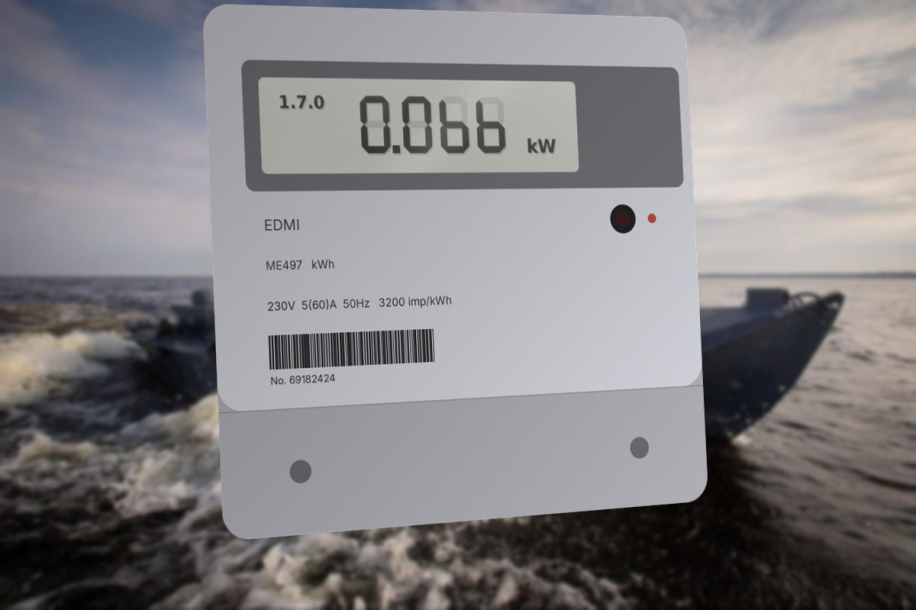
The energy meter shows value=0.066 unit=kW
